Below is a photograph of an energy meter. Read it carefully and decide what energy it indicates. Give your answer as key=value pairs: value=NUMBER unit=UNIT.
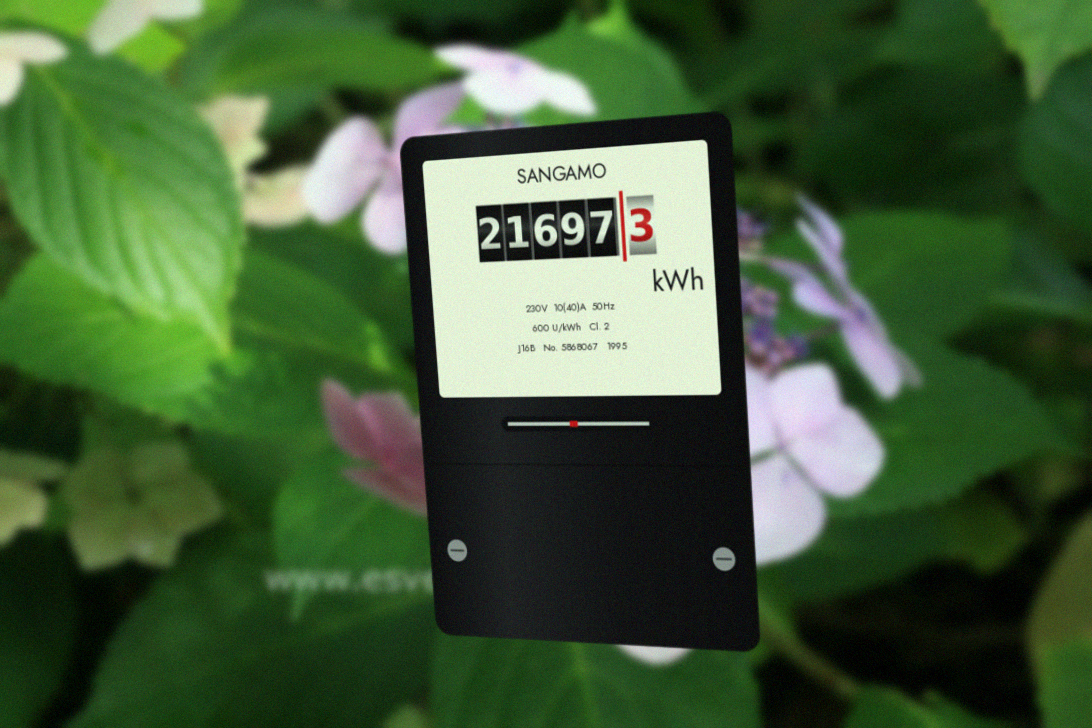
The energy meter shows value=21697.3 unit=kWh
